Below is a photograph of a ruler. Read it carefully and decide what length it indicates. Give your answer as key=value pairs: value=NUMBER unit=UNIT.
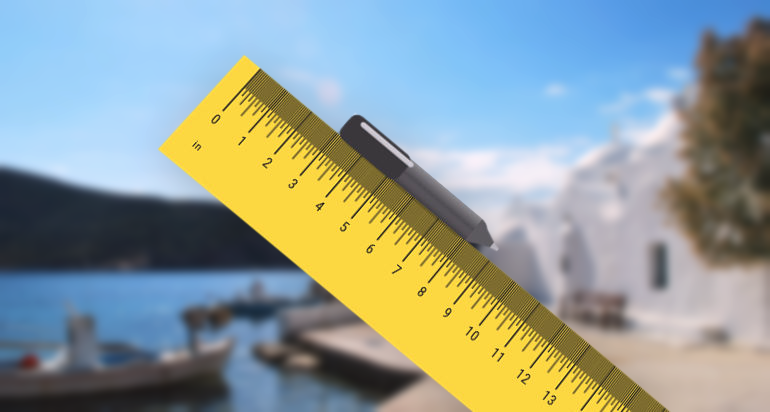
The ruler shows value=6 unit=in
